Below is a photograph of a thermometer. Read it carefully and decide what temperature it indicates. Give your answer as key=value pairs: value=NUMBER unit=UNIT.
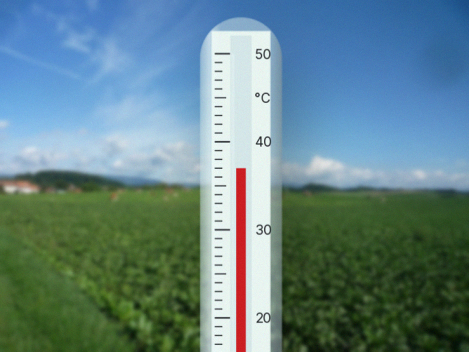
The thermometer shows value=37 unit=°C
